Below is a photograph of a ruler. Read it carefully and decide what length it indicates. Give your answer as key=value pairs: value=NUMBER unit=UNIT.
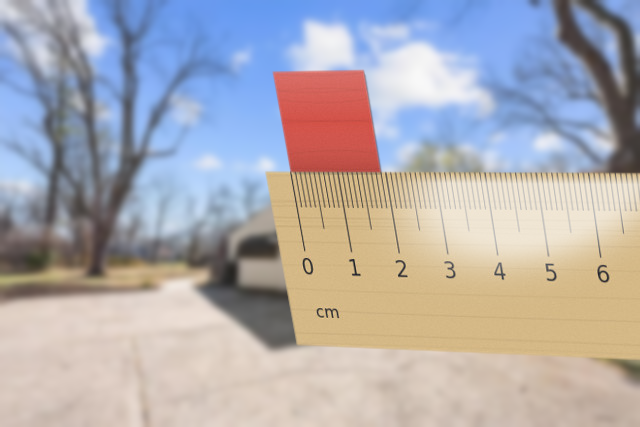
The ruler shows value=1.9 unit=cm
